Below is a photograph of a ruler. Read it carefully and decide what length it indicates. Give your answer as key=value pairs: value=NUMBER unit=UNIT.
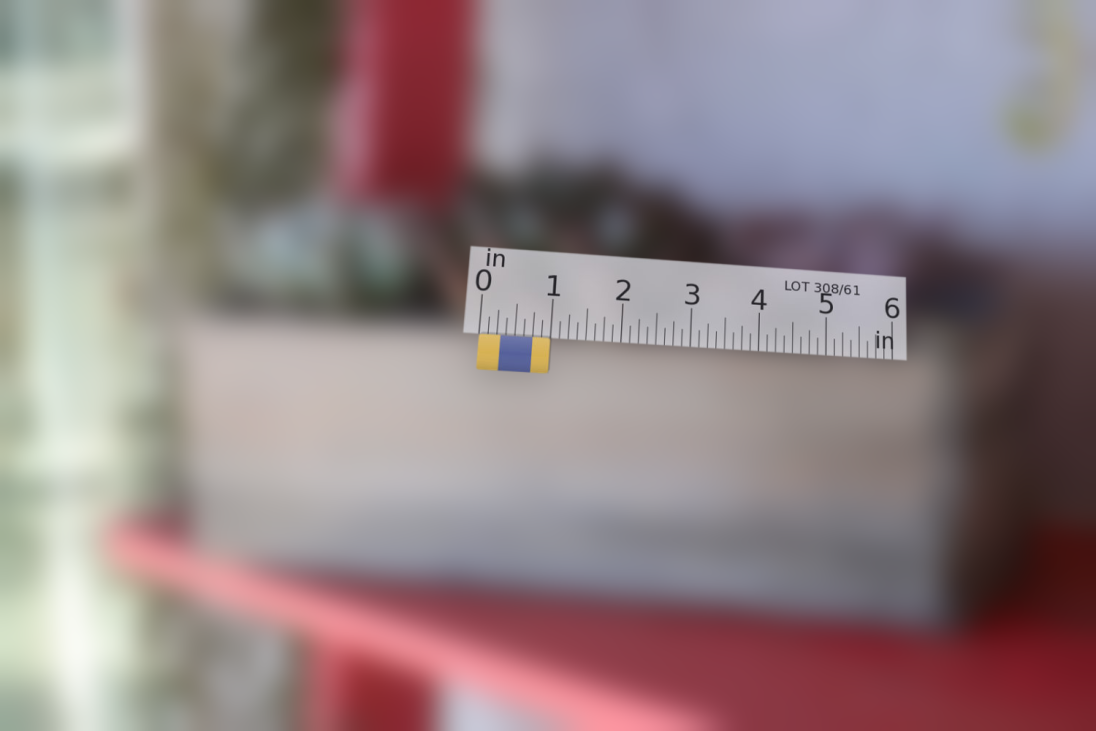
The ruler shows value=1 unit=in
